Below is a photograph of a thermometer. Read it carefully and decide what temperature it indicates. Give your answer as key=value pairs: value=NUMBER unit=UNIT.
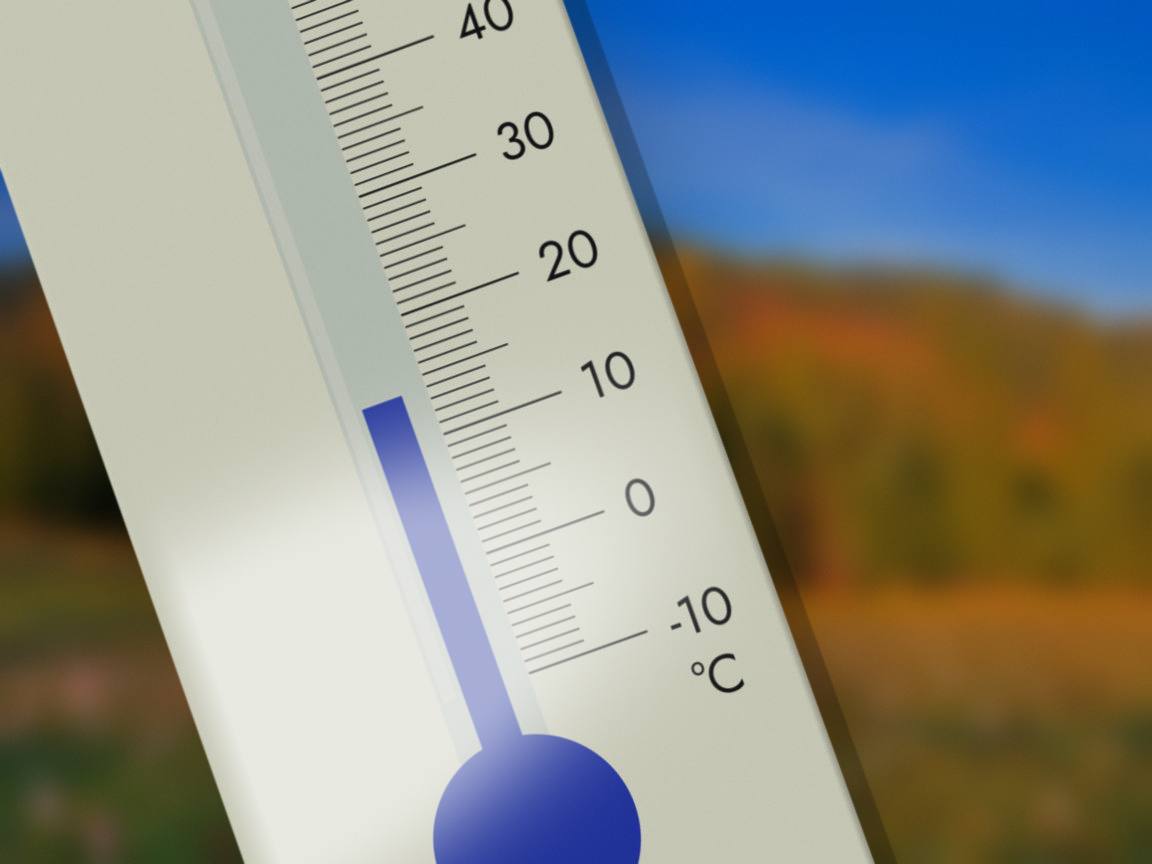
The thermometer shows value=14 unit=°C
